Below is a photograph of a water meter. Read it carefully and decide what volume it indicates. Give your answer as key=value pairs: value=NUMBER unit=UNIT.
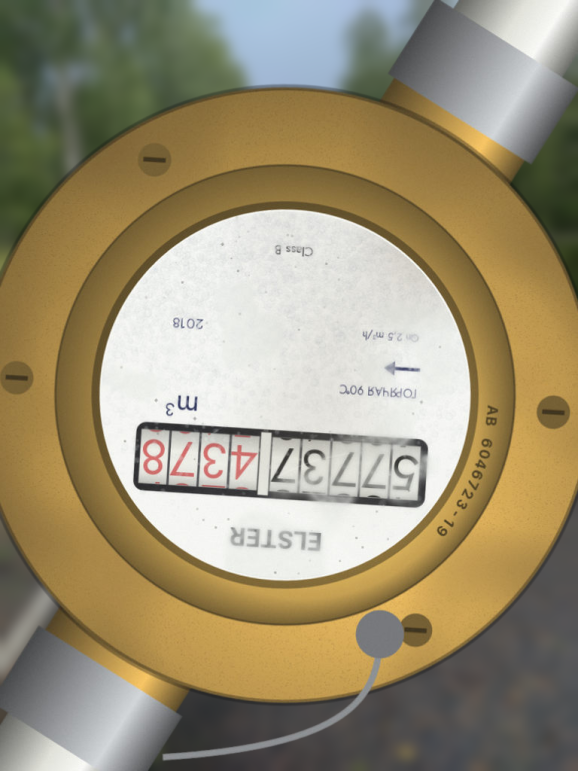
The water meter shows value=57737.4378 unit=m³
